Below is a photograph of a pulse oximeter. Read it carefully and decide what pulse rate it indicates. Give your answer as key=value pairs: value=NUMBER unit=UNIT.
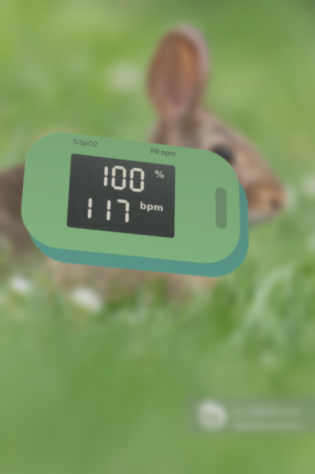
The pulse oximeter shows value=117 unit=bpm
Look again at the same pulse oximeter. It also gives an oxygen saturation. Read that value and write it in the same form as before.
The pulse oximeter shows value=100 unit=%
